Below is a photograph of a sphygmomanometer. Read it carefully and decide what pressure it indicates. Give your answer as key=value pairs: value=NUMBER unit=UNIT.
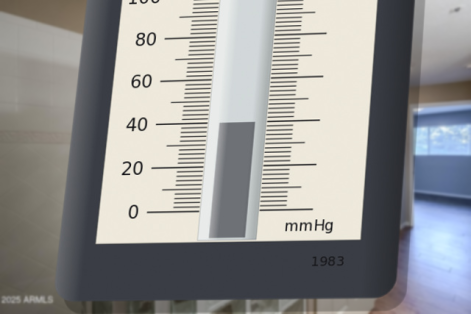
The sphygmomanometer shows value=40 unit=mmHg
